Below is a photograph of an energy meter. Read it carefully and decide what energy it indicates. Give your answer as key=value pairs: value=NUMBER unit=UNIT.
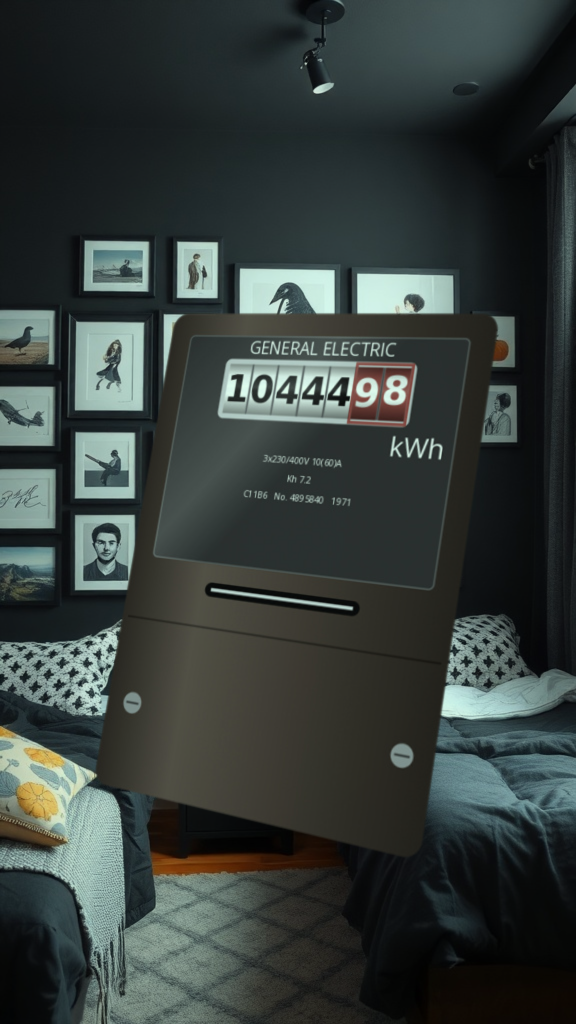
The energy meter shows value=10444.98 unit=kWh
